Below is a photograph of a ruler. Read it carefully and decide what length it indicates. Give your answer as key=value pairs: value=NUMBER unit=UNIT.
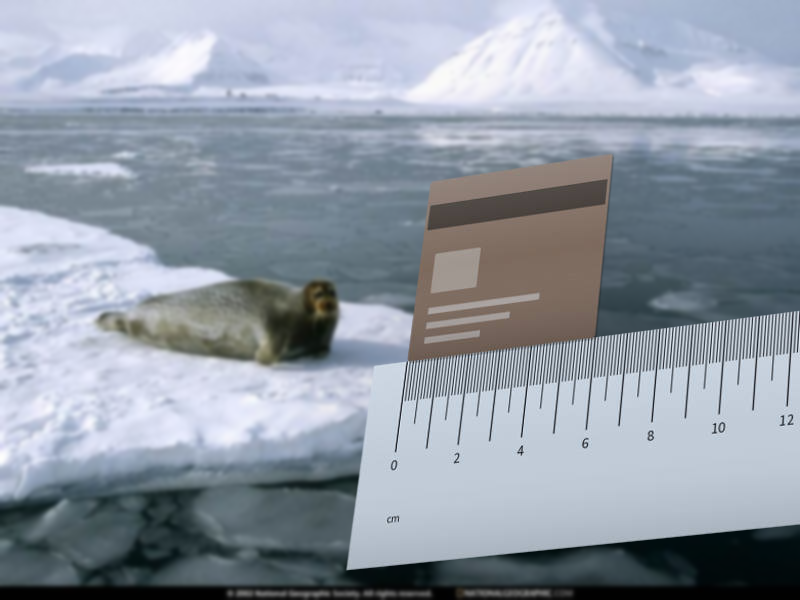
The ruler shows value=6 unit=cm
